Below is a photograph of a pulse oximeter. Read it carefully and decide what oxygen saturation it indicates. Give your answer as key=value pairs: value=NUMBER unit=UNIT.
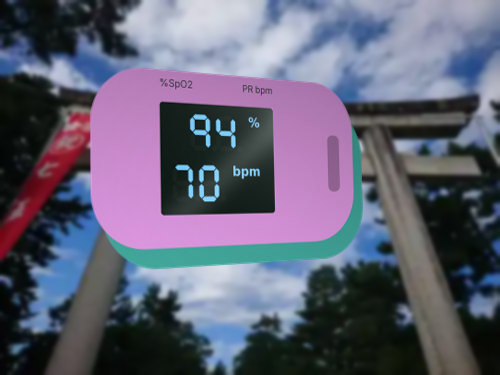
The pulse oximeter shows value=94 unit=%
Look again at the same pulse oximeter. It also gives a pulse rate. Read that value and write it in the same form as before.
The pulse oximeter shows value=70 unit=bpm
